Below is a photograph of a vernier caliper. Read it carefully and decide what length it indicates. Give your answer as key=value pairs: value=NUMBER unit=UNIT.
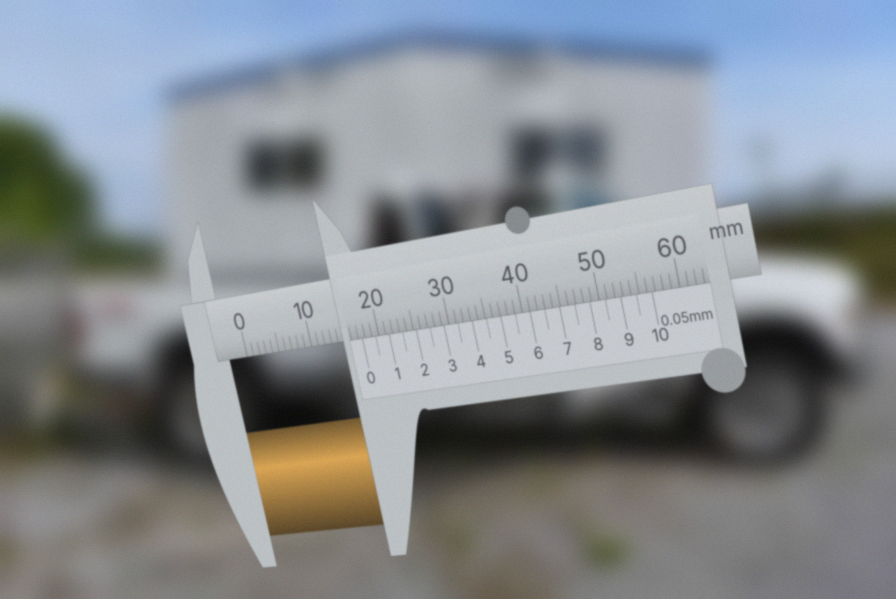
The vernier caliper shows value=17.6 unit=mm
